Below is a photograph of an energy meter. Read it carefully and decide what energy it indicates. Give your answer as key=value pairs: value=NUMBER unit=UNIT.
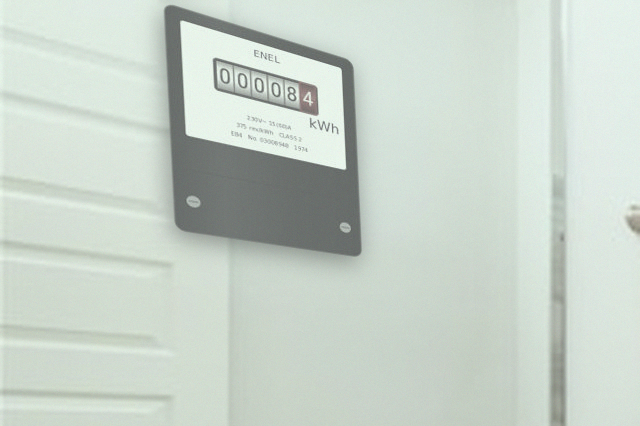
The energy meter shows value=8.4 unit=kWh
